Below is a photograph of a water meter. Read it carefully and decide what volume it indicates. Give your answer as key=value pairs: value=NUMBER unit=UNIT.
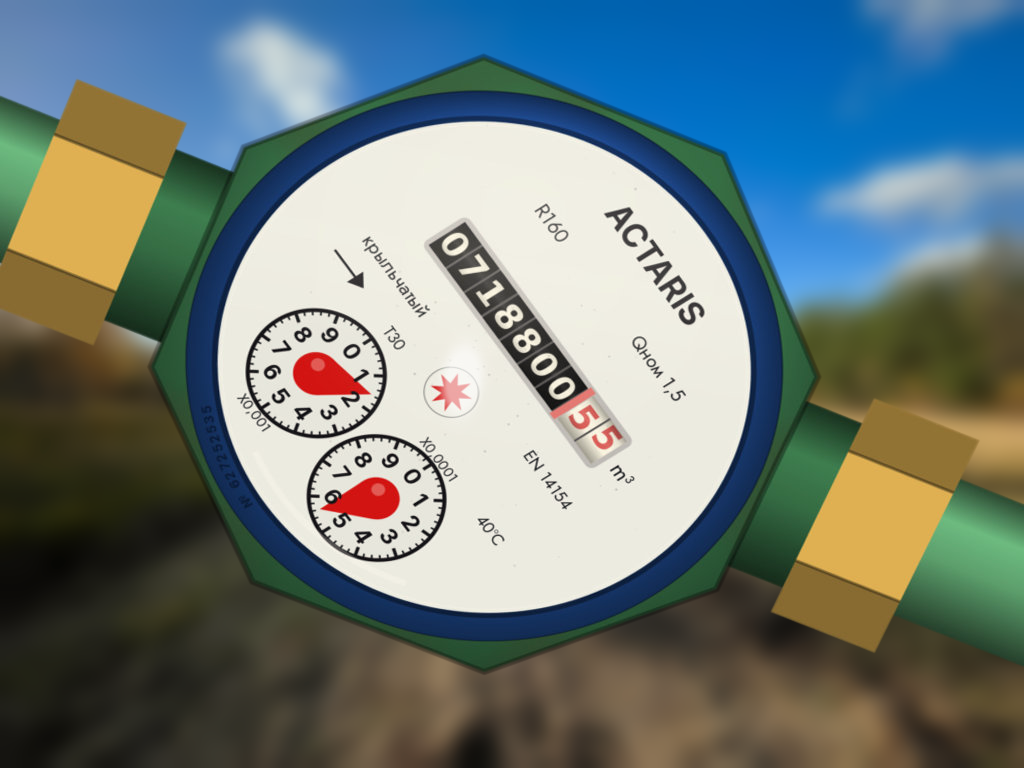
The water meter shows value=718800.5515 unit=m³
